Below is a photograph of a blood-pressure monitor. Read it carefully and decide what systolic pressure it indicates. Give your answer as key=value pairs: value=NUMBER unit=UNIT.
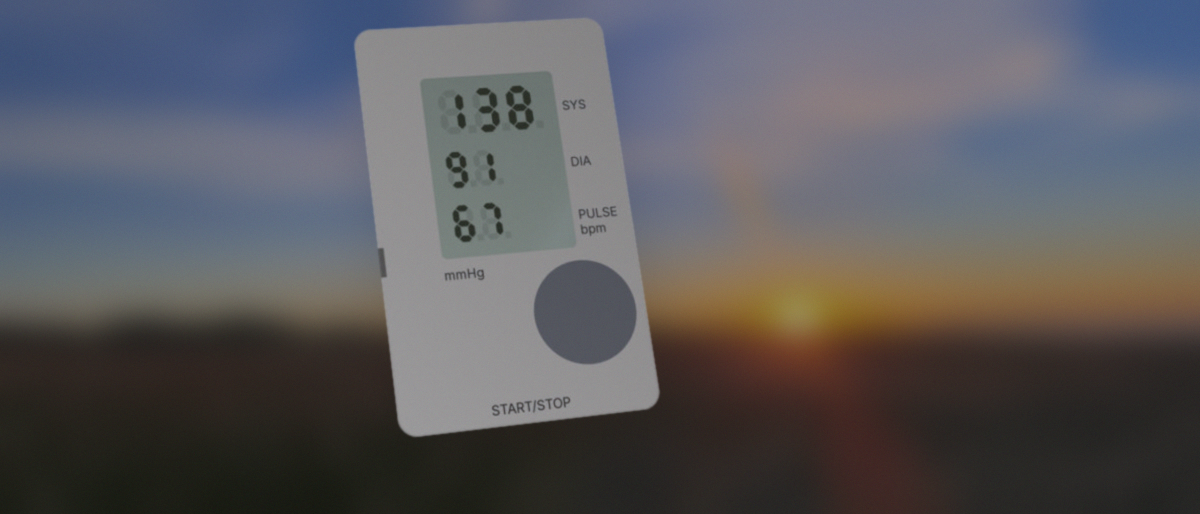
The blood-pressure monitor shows value=138 unit=mmHg
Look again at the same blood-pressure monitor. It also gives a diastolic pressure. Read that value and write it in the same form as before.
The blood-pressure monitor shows value=91 unit=mmHg
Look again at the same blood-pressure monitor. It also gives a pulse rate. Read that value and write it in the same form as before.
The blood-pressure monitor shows value=67 unit=bpm
